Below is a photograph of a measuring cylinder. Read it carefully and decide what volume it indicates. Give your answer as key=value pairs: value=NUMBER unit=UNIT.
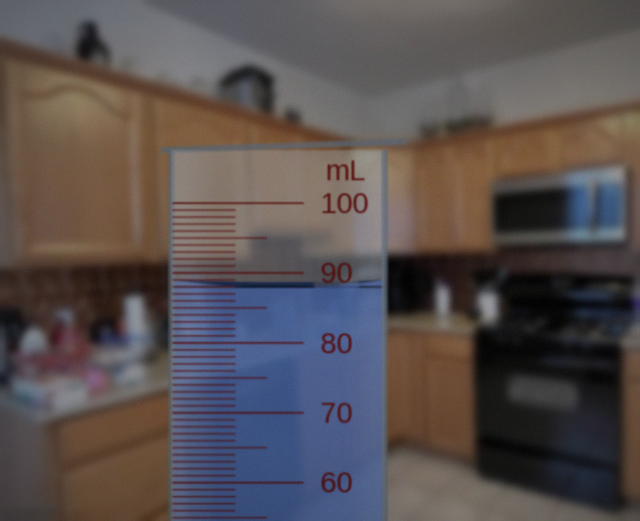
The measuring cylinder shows value=88 unit=mL
